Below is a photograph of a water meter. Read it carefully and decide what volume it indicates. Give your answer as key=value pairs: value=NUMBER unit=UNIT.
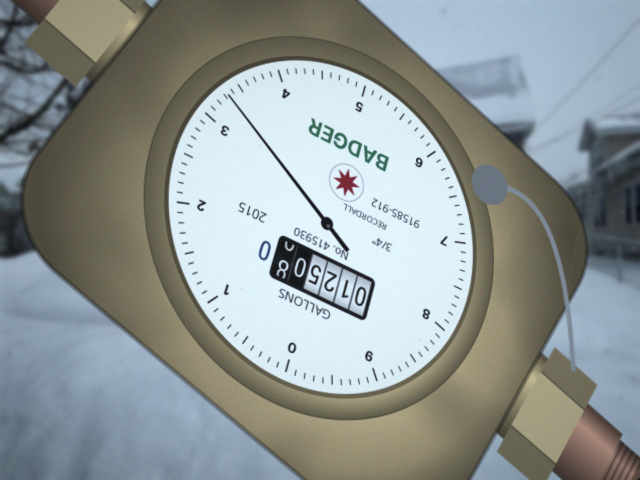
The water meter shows value=125083.3 unit=gal
